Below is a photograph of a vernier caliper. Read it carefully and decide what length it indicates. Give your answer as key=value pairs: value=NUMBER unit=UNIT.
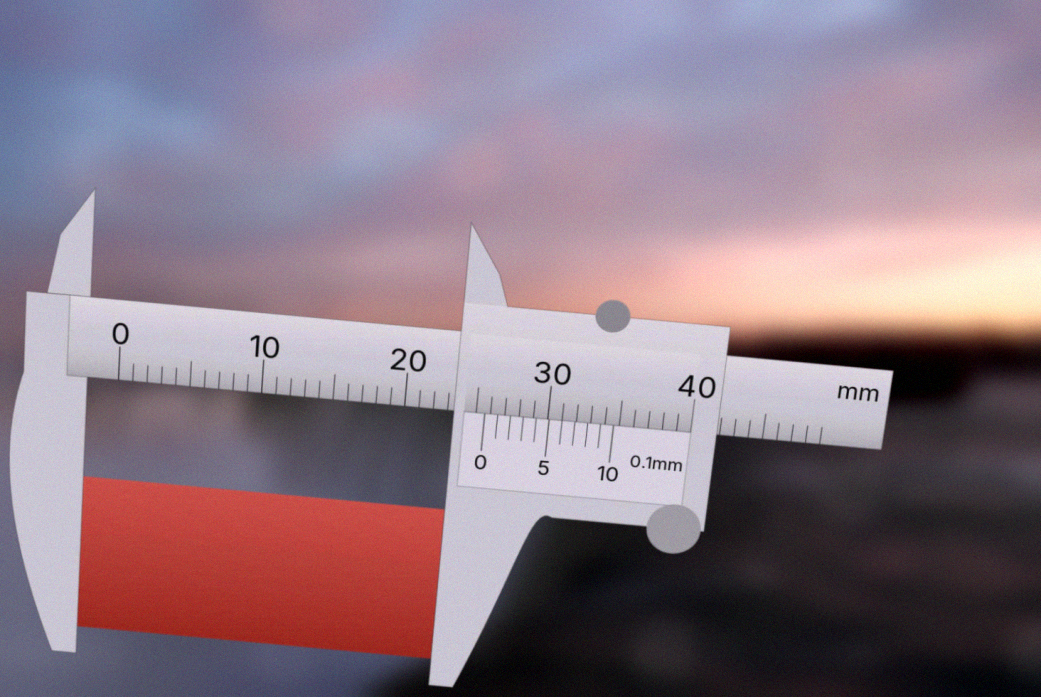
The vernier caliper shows value=25.6 unit=mm
